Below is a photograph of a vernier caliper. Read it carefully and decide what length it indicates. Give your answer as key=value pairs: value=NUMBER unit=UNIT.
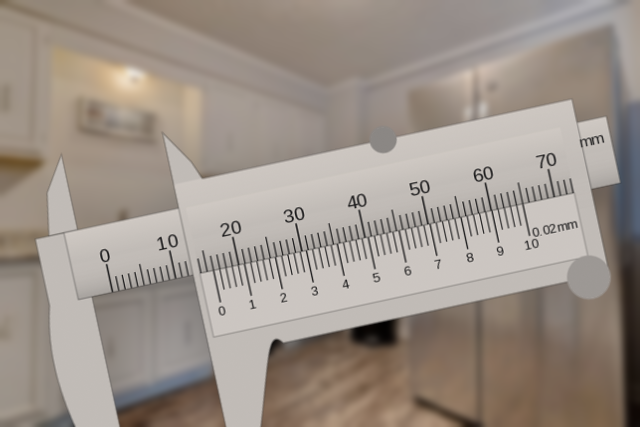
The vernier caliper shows value=16.0 unit=mm
